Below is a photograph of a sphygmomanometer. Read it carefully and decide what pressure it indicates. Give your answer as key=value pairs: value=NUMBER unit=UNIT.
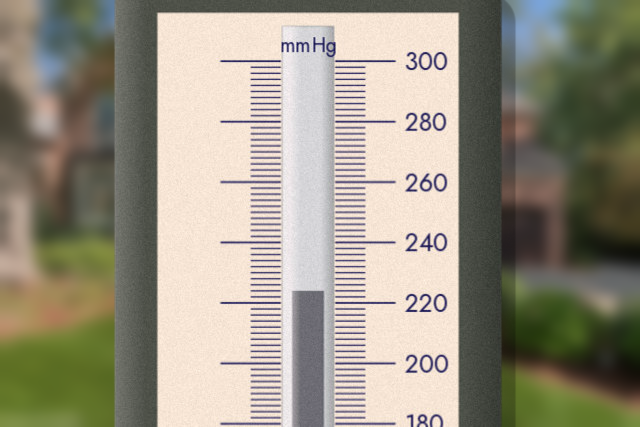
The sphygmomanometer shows value=224 unit=mmHg
